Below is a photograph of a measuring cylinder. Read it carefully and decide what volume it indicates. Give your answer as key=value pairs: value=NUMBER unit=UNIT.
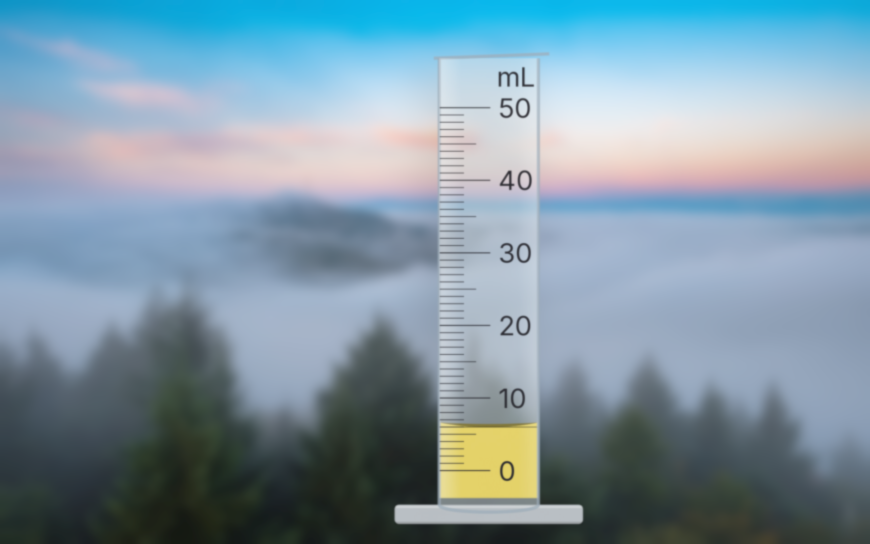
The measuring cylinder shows value=6 unit=mL
